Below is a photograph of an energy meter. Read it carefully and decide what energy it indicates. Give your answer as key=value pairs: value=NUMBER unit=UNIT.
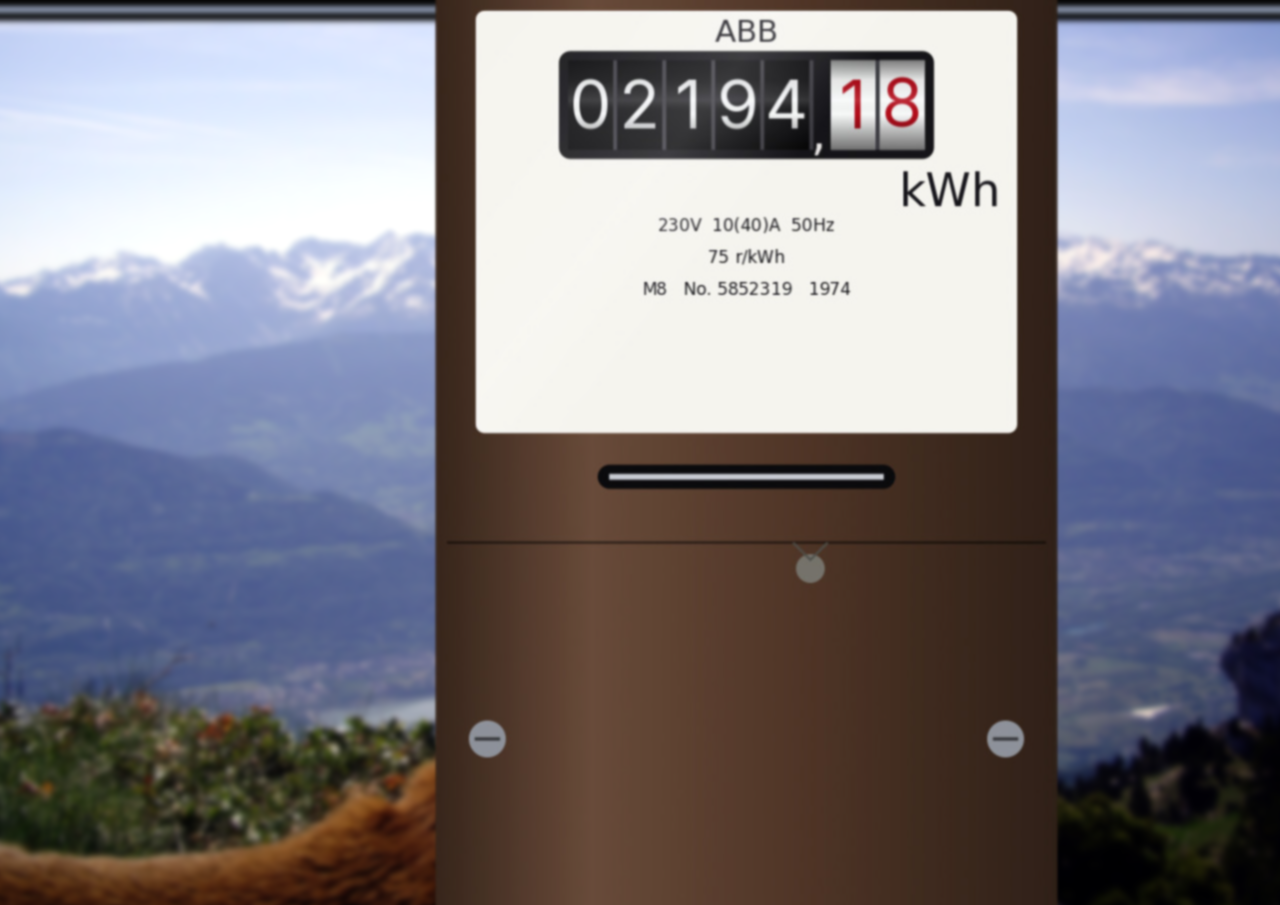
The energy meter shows value=2194.18 unit=kWh
